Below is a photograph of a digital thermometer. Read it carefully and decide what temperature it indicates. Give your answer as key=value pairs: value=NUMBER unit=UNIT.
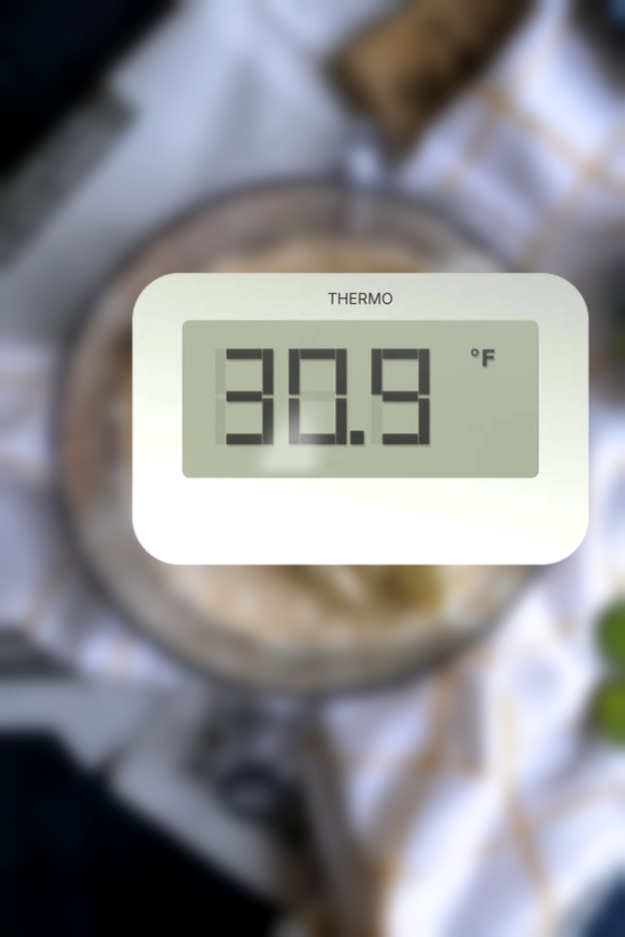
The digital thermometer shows value=30.9 unit=°F
